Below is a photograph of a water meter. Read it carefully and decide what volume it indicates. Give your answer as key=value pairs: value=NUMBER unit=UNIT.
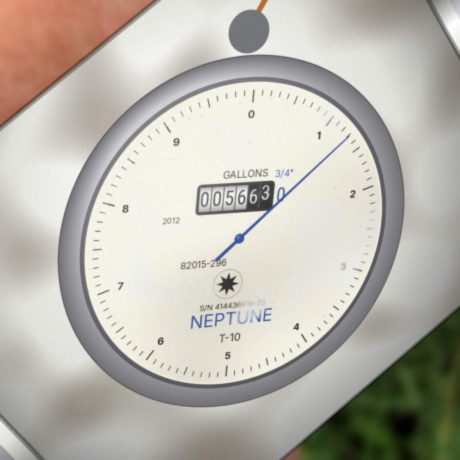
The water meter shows value=56631.3 unit=gal
